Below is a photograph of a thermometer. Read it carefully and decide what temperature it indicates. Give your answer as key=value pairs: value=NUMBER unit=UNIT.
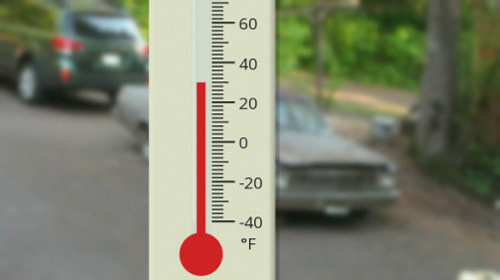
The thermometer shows value=30 unit=°F
